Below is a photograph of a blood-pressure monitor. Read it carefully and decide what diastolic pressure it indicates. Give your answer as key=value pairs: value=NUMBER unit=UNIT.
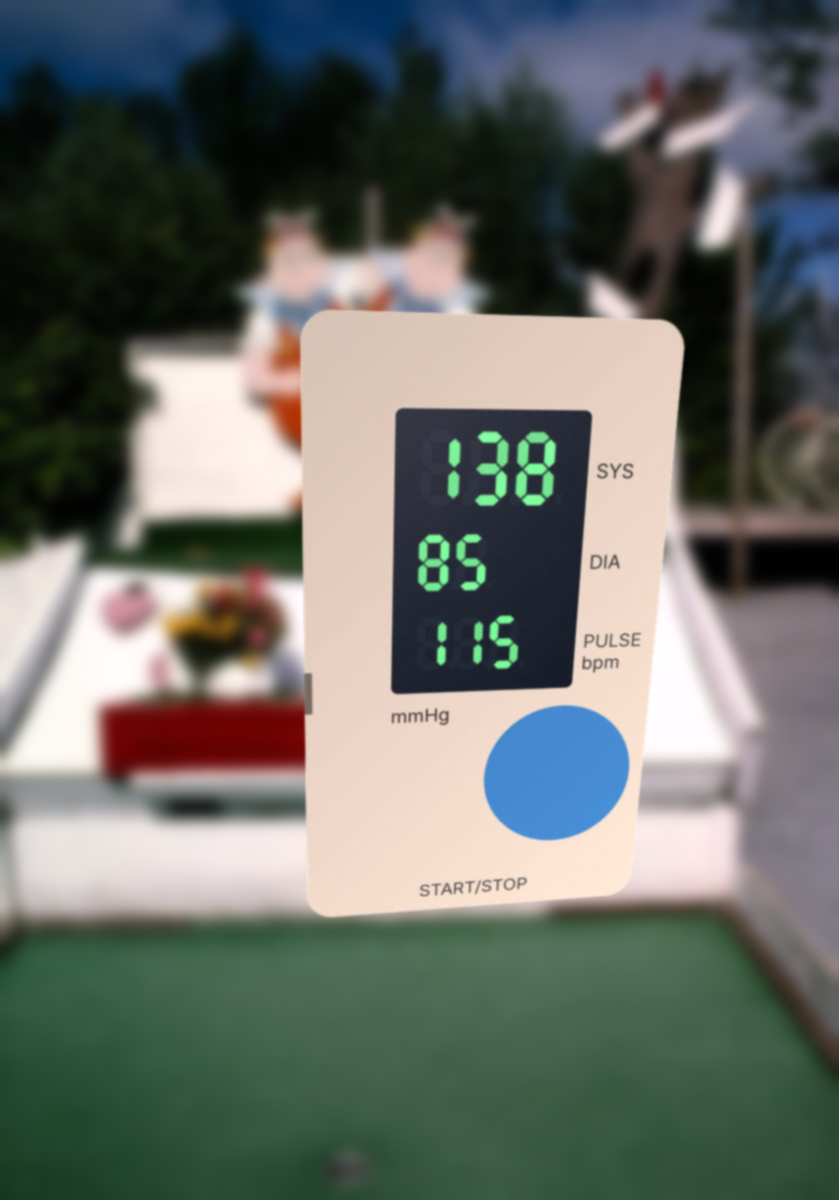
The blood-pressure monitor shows value=85 unit=mmHg
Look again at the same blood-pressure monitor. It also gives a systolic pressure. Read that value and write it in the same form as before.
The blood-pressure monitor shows value=138 unit=mmHg
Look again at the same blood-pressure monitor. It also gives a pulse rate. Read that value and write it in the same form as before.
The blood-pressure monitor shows value=115 unit=bpm
